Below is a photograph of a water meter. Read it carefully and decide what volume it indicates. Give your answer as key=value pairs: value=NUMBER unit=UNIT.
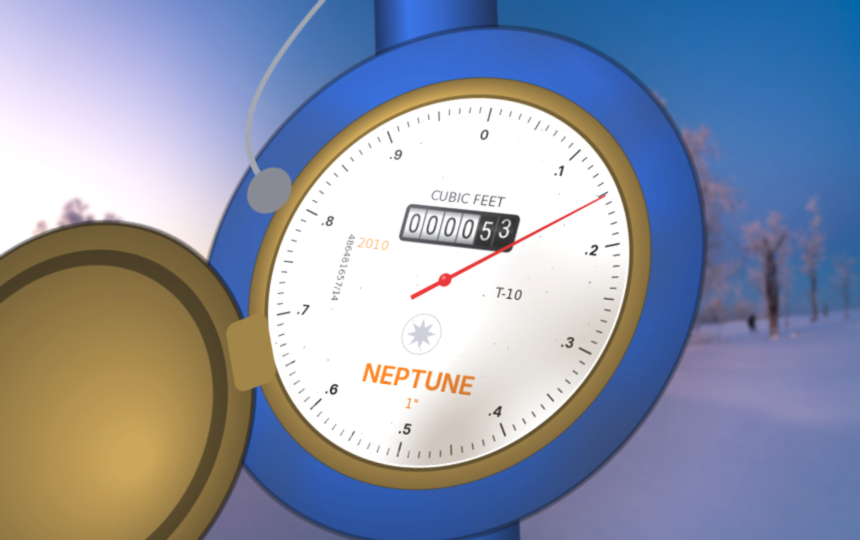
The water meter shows value=53.15 unit=ft³
